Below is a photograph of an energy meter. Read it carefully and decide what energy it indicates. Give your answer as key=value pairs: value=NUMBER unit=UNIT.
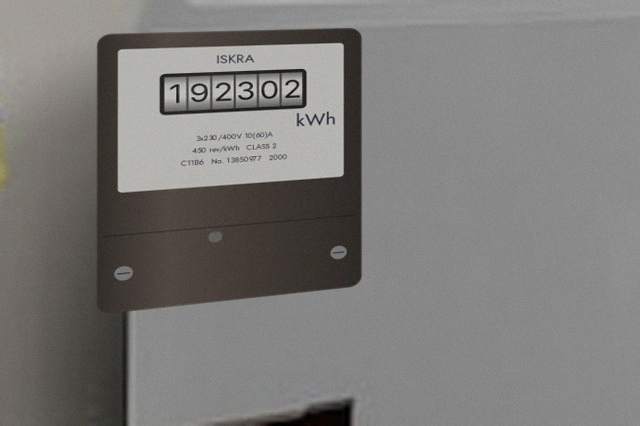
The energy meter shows value=192302 unit=kWh
